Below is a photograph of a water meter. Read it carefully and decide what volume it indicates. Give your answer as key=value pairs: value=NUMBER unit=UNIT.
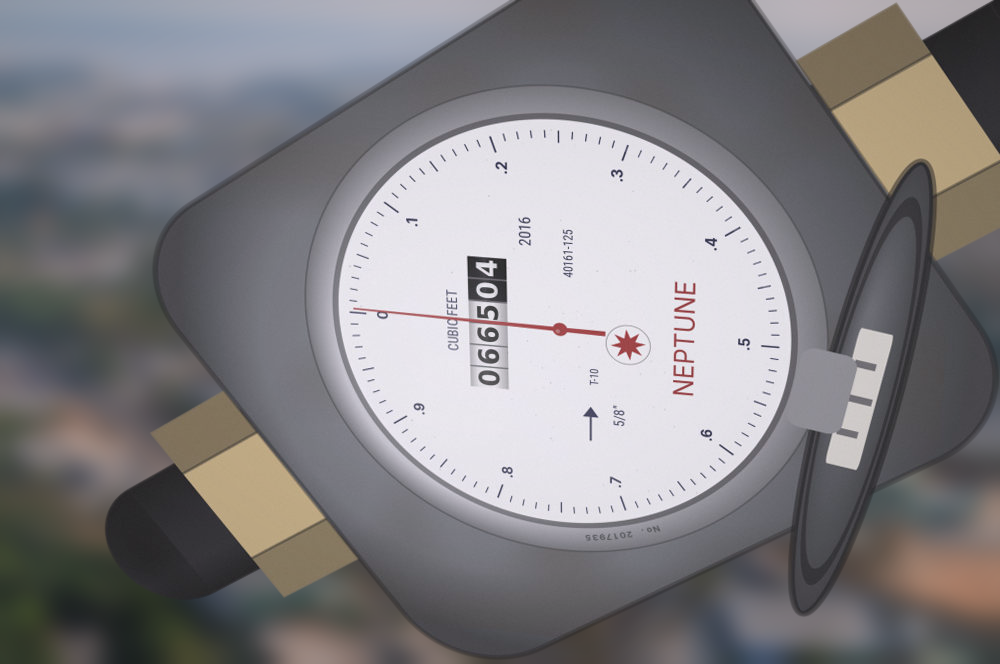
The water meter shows value=66504.00 unit=ft³
